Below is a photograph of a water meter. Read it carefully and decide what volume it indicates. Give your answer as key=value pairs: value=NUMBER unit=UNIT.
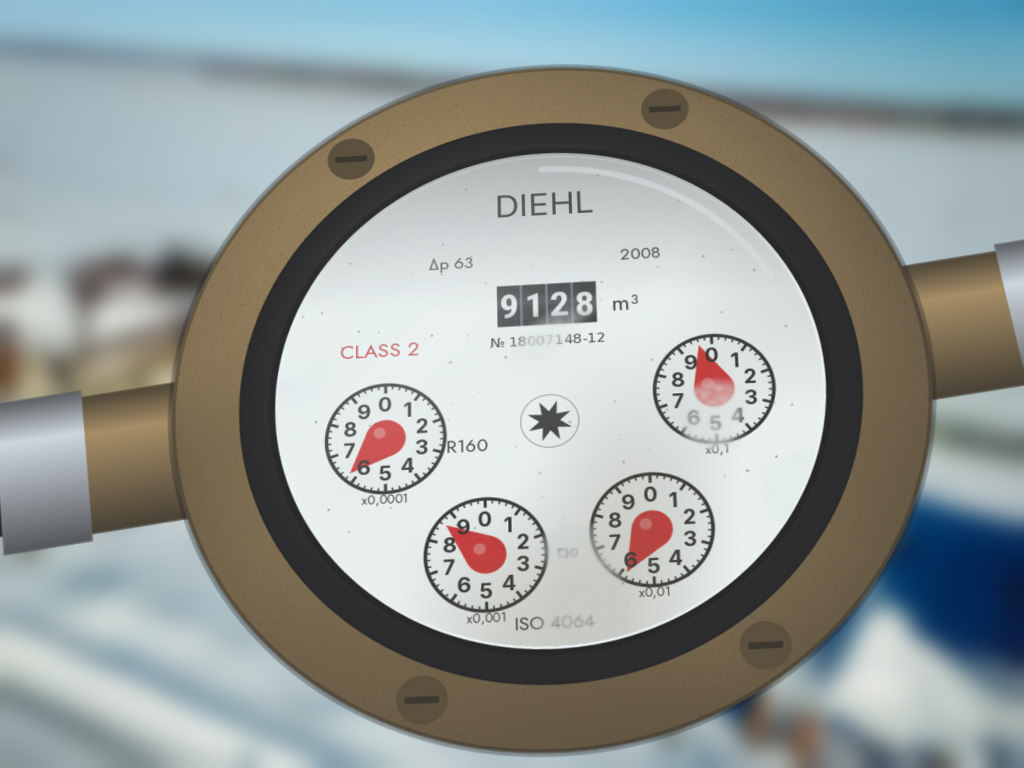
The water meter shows value=9127.9586 unit=m³
